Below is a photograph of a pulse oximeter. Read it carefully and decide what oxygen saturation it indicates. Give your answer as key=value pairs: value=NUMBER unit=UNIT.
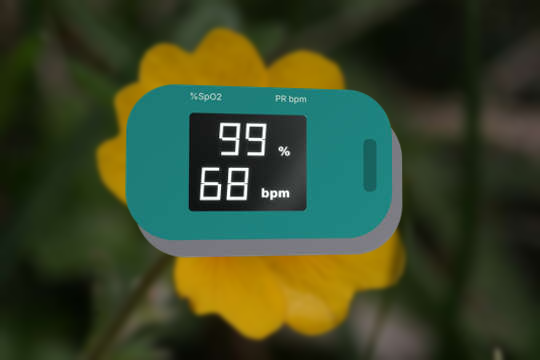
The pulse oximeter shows value=99 unit=%
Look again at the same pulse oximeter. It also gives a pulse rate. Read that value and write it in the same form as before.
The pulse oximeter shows value=68 unit=bpm
